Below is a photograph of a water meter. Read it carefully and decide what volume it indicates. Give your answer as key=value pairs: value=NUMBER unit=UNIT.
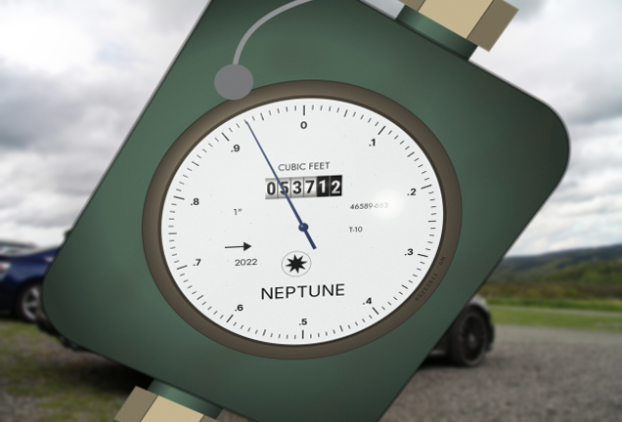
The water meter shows value=53711.93 unit=ft³
